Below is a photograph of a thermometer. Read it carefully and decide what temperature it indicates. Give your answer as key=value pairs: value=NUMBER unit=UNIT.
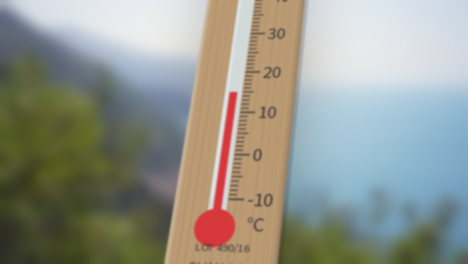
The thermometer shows value=15 unit=°C
